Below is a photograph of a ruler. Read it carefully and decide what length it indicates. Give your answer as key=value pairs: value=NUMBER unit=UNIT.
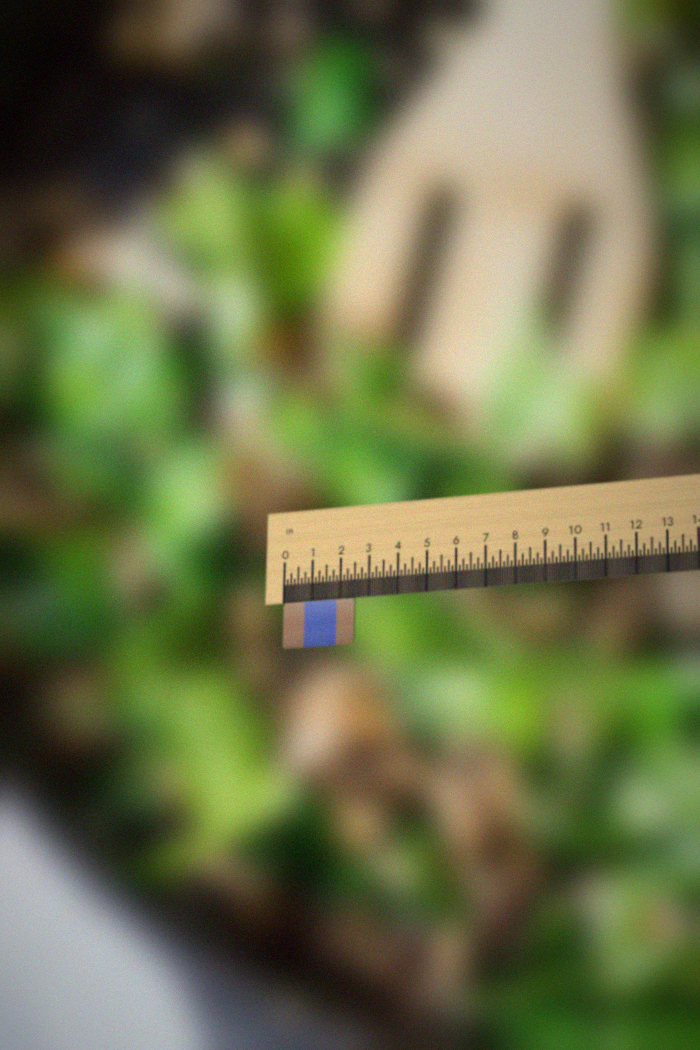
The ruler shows value=2.5 unit=in
